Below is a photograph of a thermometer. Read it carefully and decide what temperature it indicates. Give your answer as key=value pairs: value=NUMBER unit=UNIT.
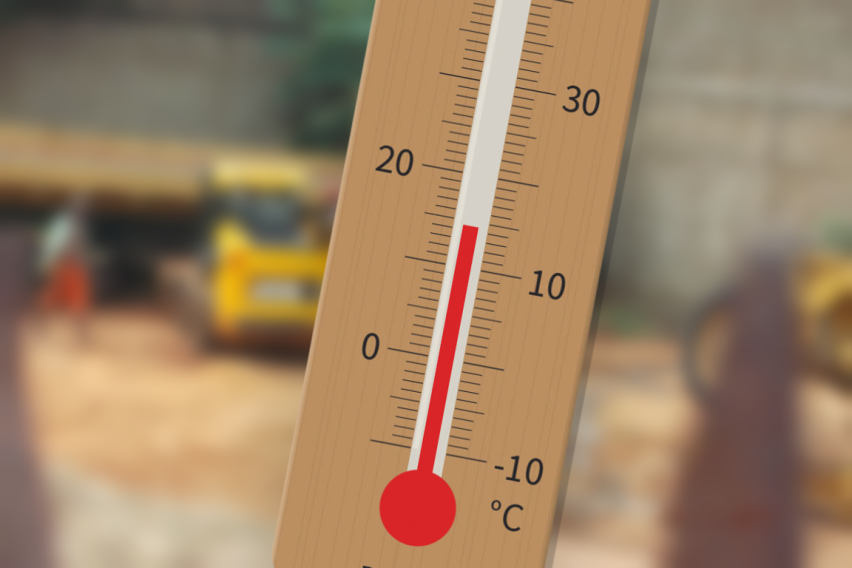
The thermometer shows value=14.5 unit=°C
